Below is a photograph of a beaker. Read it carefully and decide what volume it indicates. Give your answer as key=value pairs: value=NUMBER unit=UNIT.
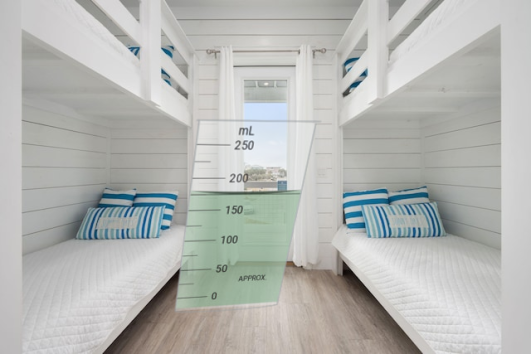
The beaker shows value=175 unit=mL
